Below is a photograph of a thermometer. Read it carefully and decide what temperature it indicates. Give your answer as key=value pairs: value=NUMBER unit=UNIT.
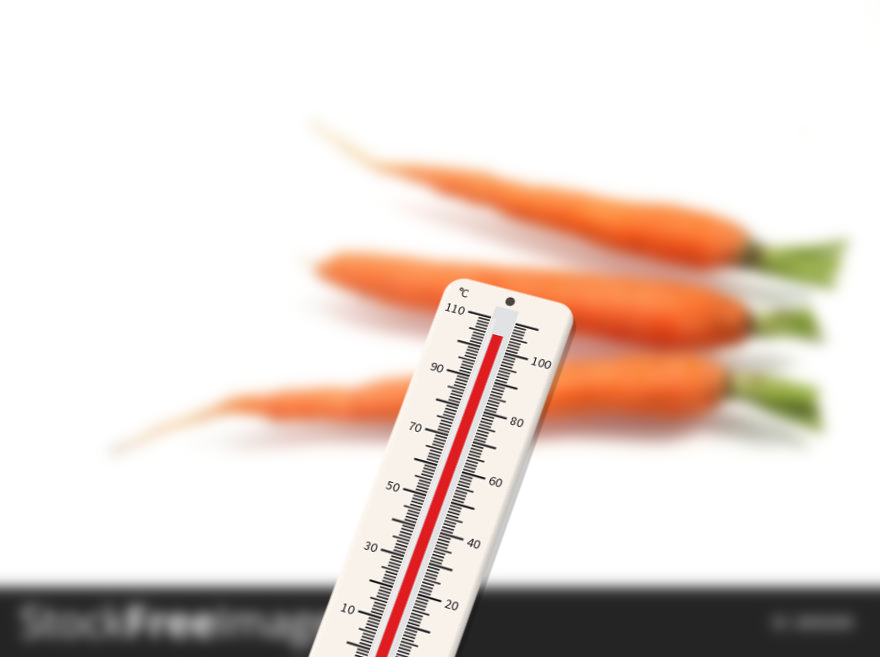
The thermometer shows value=105 unit=°C
